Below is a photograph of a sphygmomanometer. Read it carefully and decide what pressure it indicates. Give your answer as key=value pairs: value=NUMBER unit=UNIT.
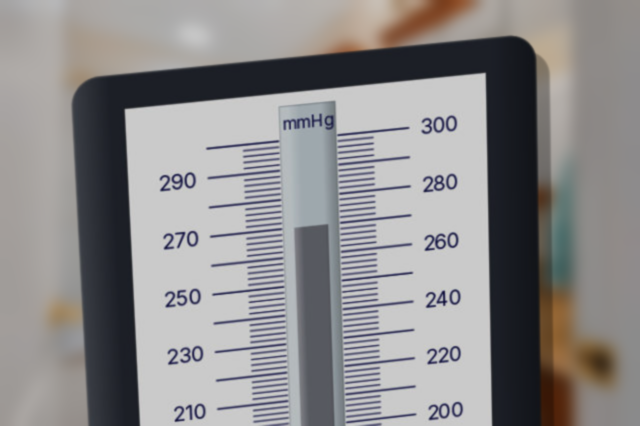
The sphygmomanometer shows value=270 unit=mmHg
